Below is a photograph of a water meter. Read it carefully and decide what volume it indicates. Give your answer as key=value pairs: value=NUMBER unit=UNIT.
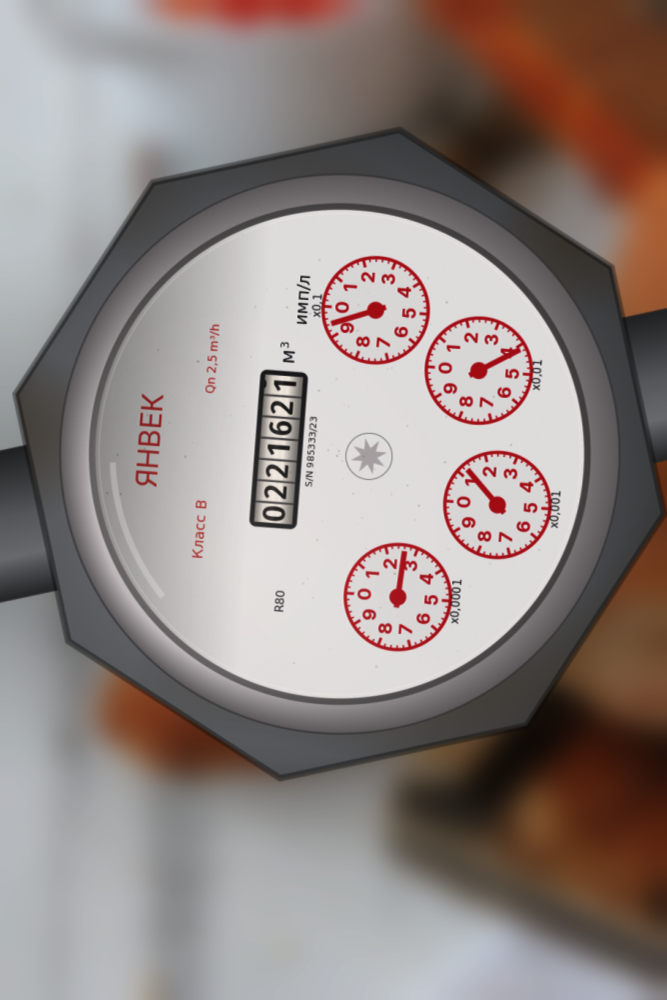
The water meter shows value=221620.9412 unit=m³
